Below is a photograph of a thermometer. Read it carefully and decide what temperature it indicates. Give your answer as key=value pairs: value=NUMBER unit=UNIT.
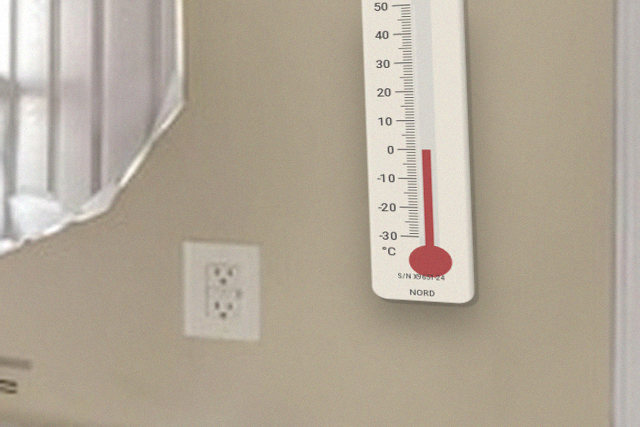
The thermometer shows value=0 unit=°C
